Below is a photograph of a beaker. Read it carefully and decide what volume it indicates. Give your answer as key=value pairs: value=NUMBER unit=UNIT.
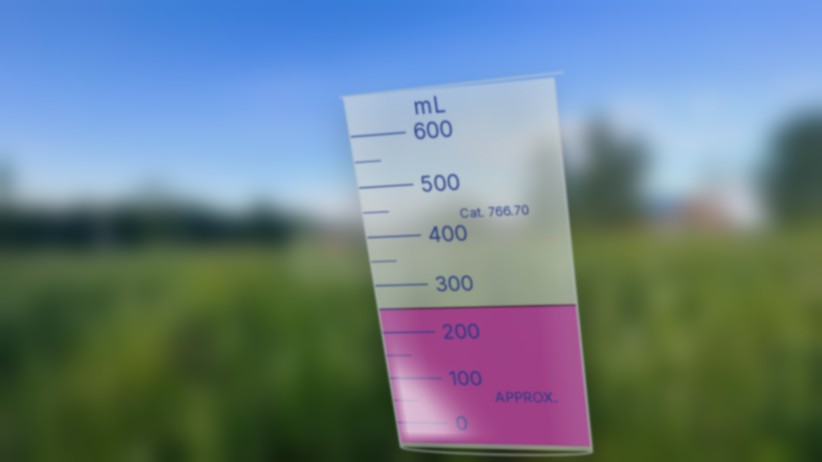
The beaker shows value=250 unit=mL
